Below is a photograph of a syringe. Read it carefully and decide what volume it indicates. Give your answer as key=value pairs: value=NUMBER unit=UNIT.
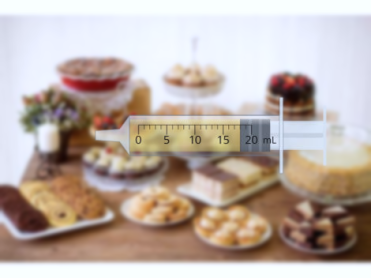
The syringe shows value=18 unit=mL
